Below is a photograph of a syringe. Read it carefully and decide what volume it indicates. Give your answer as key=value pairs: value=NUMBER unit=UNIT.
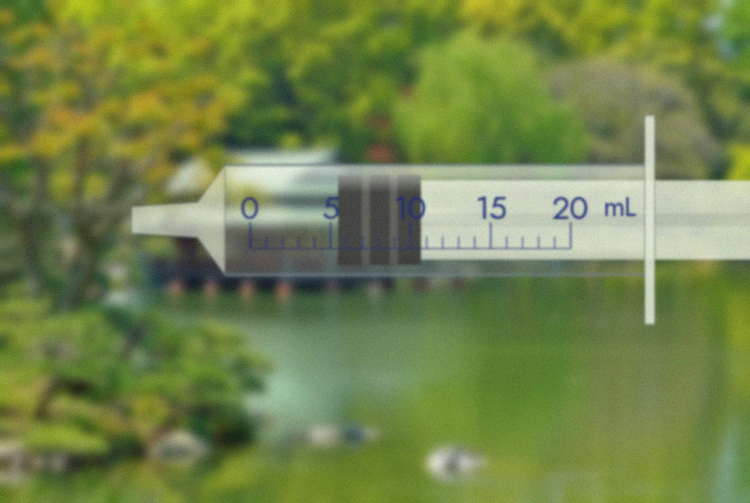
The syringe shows value=5.5 unit=mL
